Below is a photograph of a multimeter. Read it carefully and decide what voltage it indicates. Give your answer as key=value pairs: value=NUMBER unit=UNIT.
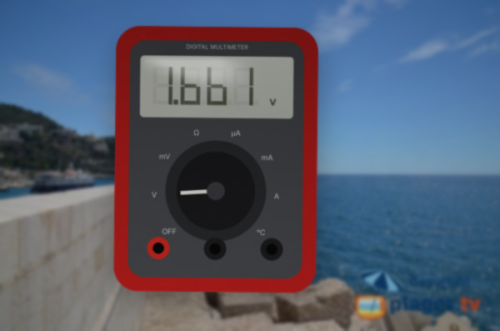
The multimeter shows value=1.661 unit=V
